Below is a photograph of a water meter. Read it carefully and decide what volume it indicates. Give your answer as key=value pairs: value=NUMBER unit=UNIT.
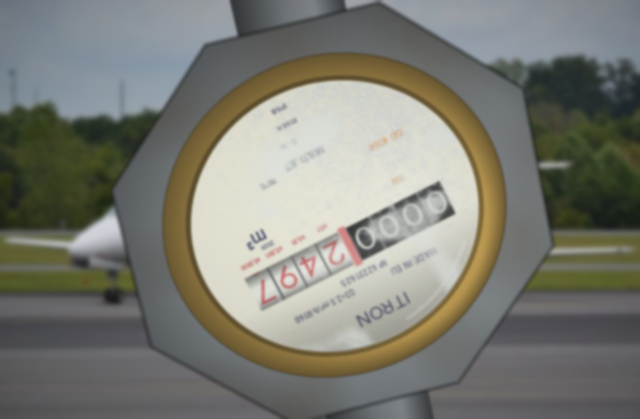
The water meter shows value=0.2497 unit=m³
